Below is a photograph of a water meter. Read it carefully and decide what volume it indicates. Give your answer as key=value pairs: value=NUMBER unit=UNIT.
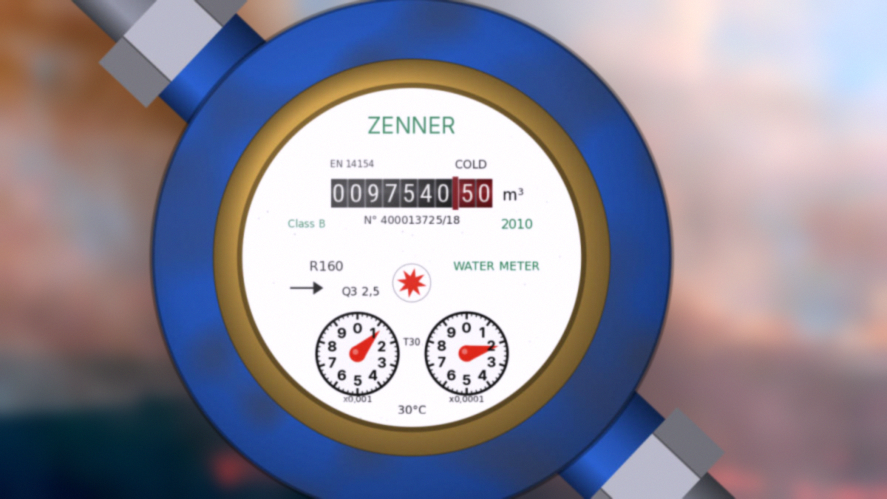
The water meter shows value=97540.5012 unit=m³
